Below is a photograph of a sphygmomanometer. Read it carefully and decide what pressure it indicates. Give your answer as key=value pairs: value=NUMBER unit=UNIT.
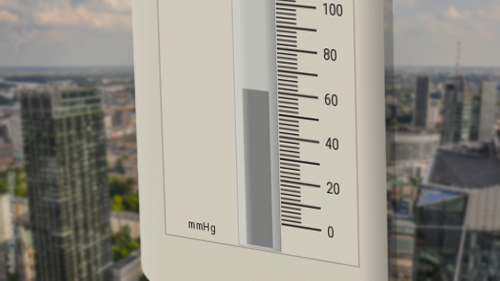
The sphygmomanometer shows value=60 unit=mmHg
